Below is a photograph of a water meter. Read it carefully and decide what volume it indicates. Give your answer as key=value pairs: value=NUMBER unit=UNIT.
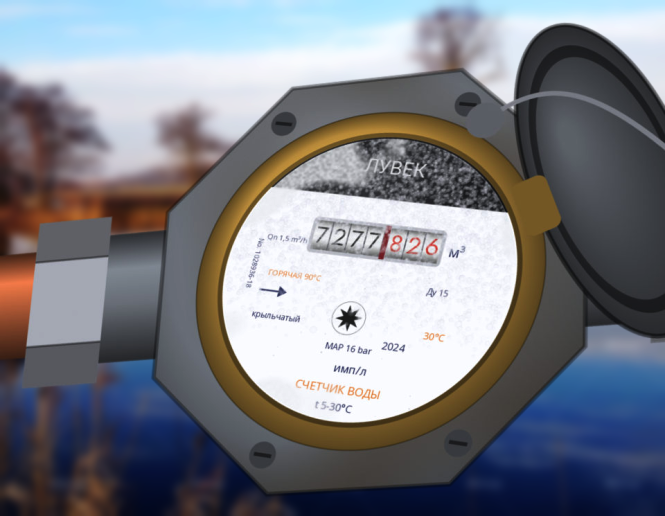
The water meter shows value=7277.826 unit=m³
